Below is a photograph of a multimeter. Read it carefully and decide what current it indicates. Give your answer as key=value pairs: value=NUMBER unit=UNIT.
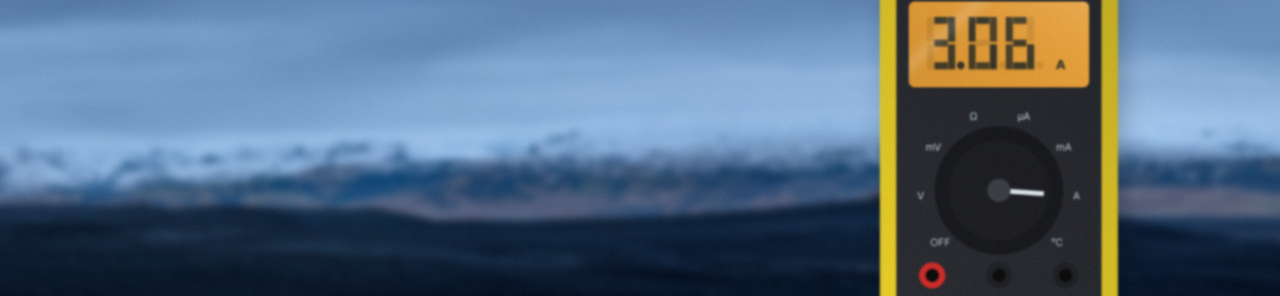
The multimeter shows value=3.06 unit=A
